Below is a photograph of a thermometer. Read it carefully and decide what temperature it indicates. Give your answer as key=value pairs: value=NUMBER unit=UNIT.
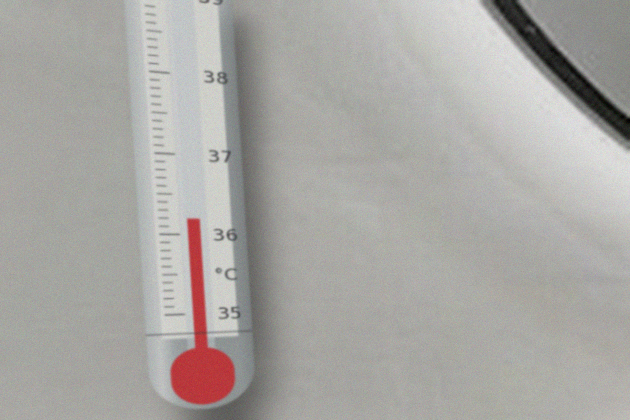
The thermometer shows value=36.2 unit=°C
